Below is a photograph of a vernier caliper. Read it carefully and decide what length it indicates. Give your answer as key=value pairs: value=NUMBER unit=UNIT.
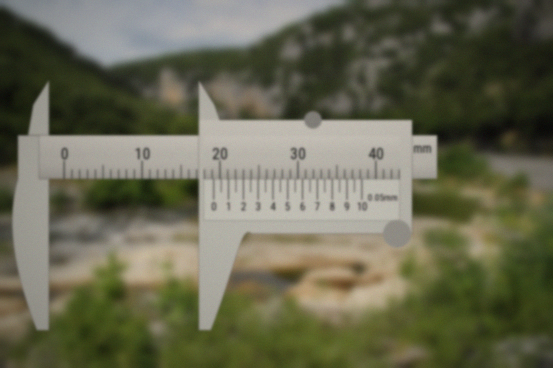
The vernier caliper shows value=19.2 unit=mm
